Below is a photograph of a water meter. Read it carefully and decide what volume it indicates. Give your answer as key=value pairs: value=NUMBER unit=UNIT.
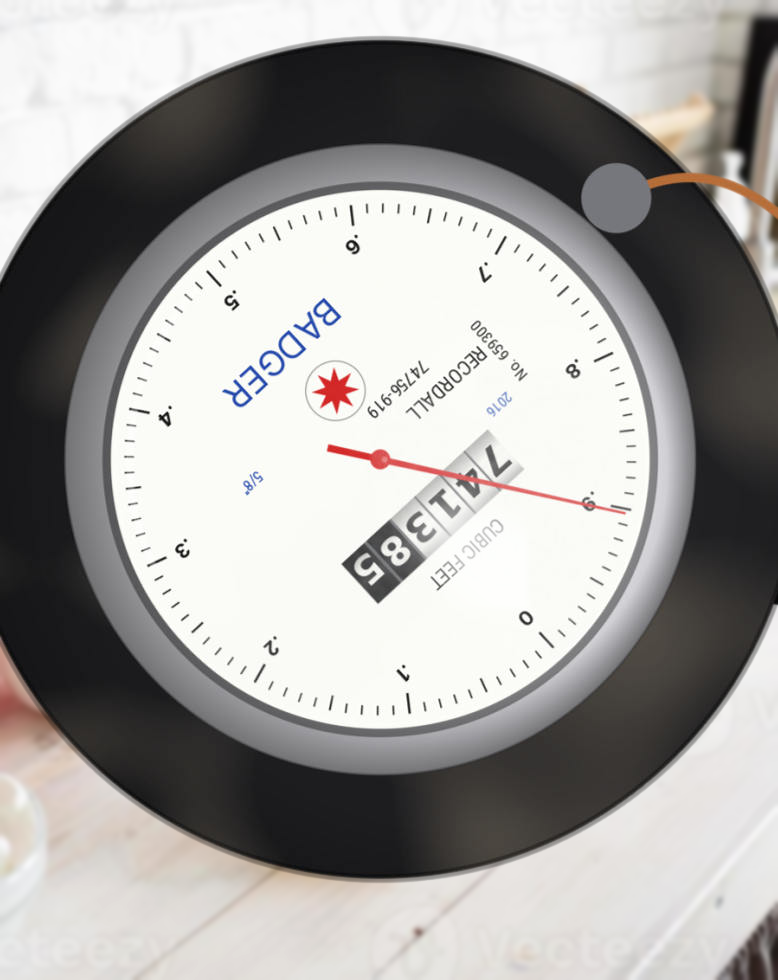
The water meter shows value=741384.90 unit=ft³
